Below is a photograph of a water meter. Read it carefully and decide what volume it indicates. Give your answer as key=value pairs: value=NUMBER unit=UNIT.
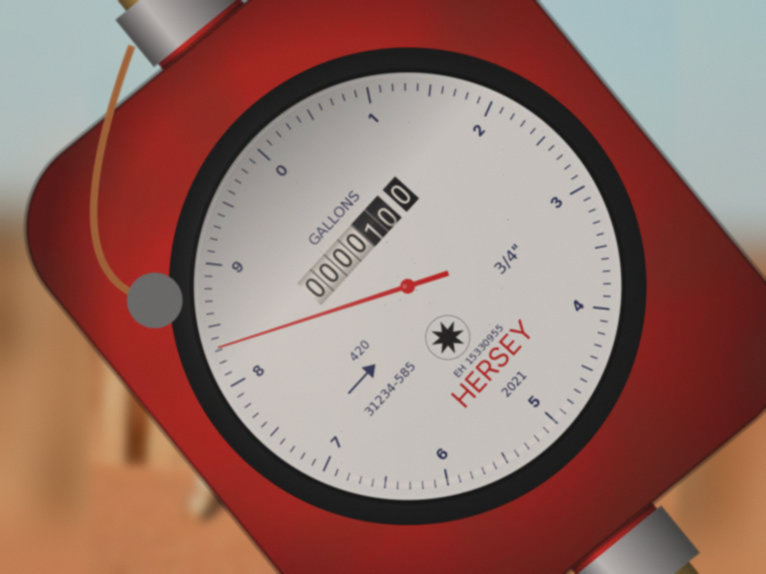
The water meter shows value=98.3 unit=gal
